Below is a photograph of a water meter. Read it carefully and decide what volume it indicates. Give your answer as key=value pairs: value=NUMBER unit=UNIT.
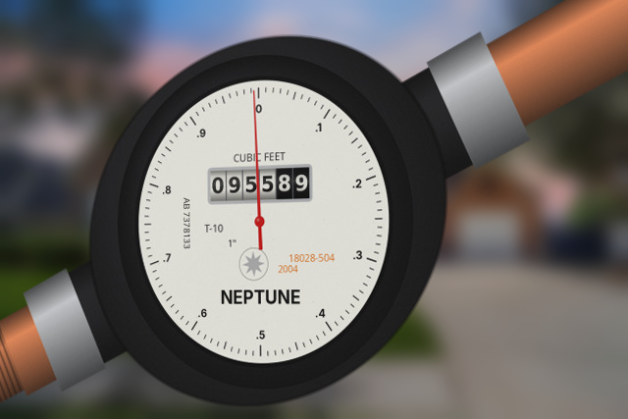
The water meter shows value=95588.99 unit=ft³
